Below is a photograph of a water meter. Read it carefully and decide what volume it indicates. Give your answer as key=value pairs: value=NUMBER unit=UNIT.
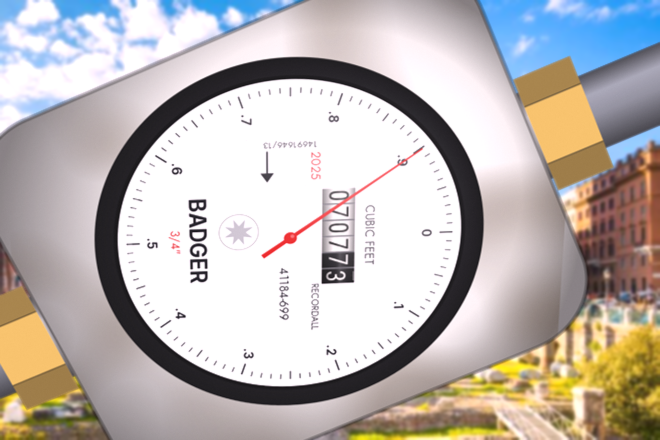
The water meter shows value=70772.90 unit=ft³
